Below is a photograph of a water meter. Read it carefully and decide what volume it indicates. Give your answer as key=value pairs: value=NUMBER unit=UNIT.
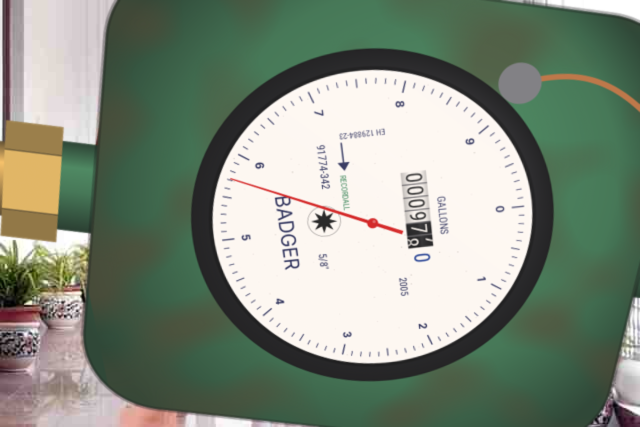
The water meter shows value=9775.7 unit=gal
